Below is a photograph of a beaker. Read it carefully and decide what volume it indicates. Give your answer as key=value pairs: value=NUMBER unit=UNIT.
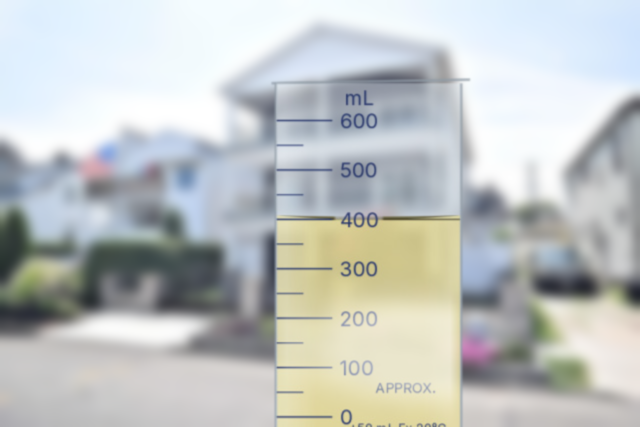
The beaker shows value=400 unit=mL
